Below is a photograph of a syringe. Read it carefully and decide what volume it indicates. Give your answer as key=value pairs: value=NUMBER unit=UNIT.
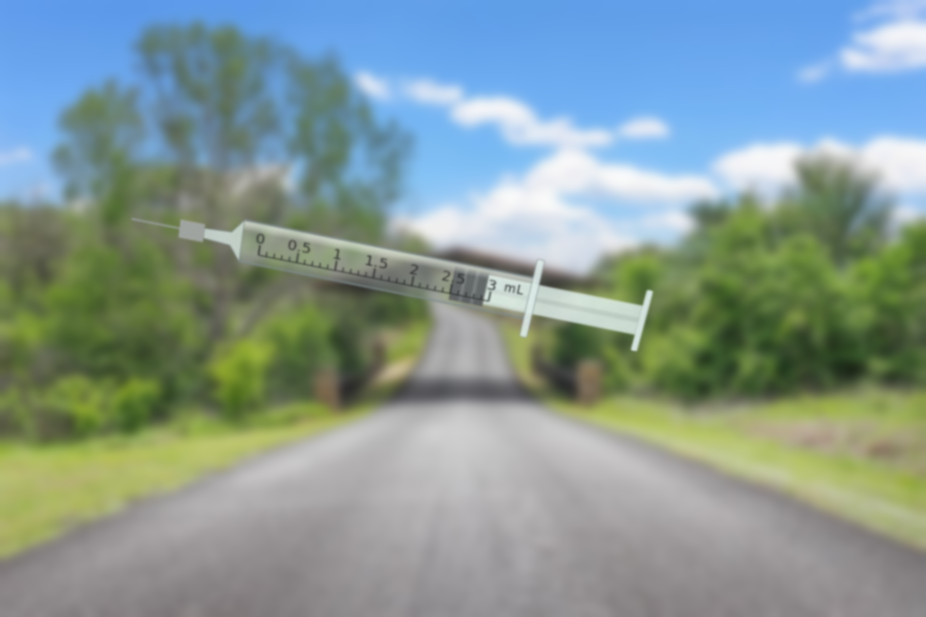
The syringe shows value=2.5 unit=mL
